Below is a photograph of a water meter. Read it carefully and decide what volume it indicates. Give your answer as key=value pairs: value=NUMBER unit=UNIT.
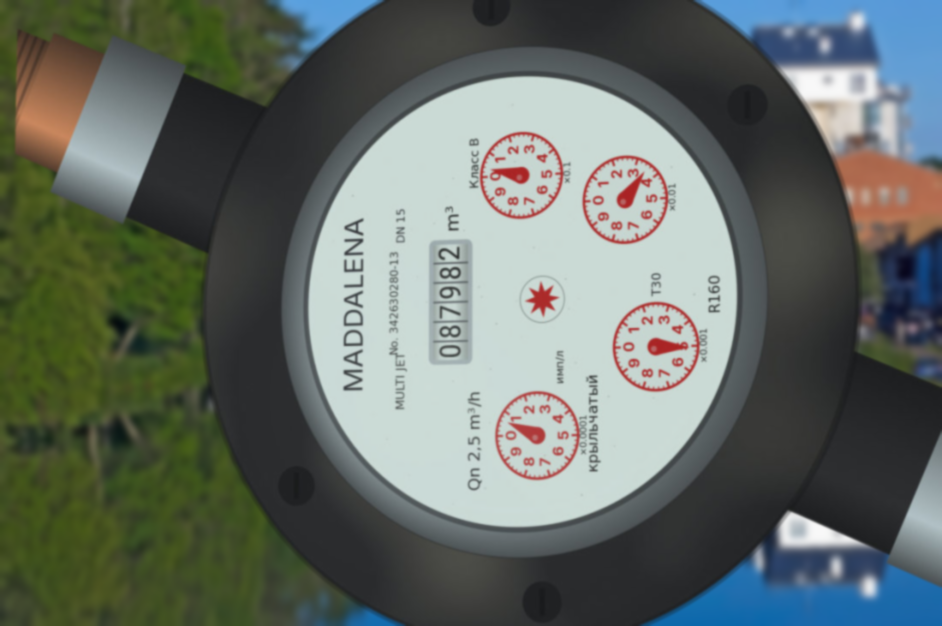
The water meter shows value=87982.0350 unit=m³
